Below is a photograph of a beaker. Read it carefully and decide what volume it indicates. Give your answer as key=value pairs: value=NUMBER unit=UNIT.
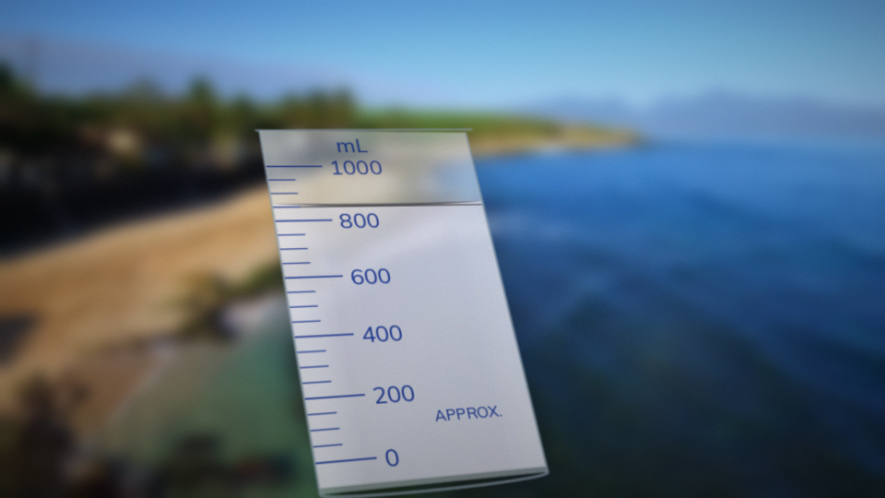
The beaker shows value=850 unit=mL
